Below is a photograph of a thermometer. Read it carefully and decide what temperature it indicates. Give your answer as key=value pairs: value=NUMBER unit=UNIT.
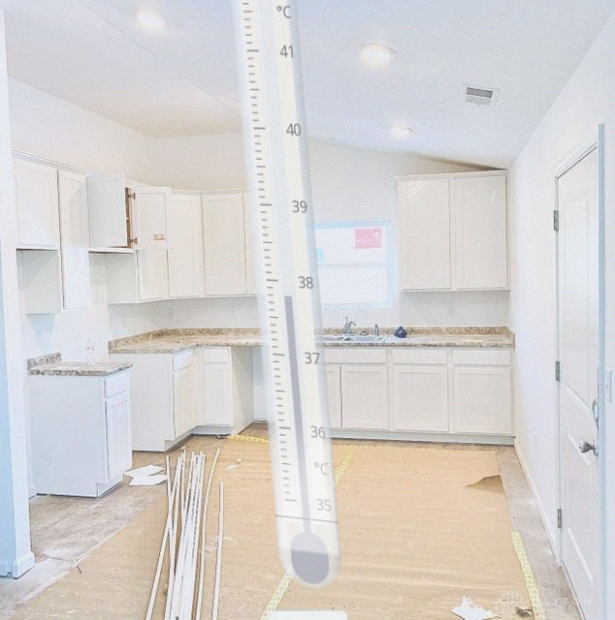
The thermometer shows value=37.8 unit=°C
